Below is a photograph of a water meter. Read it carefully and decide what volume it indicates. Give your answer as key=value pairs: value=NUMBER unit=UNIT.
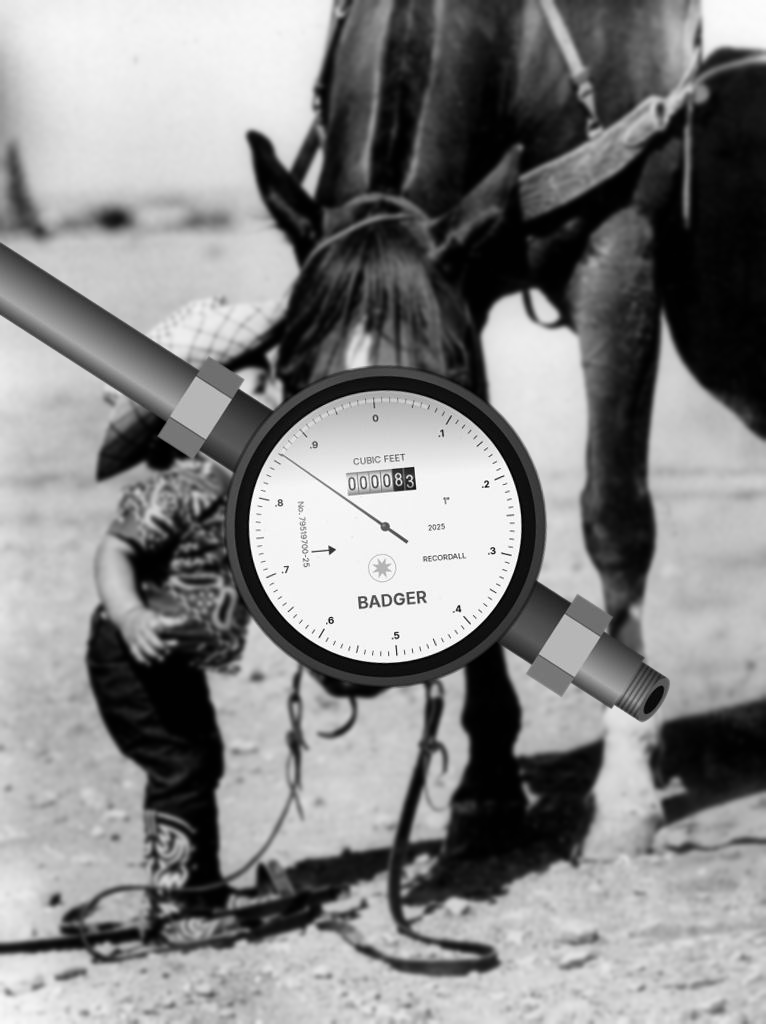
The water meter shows value=82.86 unit=ft³
